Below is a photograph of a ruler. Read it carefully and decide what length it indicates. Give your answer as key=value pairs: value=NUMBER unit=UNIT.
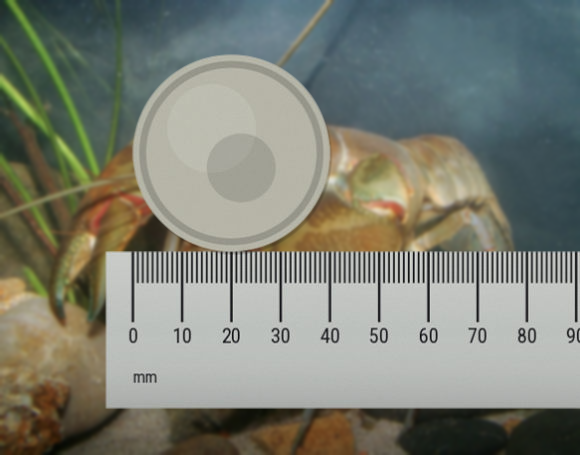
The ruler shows value=40 unit=mm
